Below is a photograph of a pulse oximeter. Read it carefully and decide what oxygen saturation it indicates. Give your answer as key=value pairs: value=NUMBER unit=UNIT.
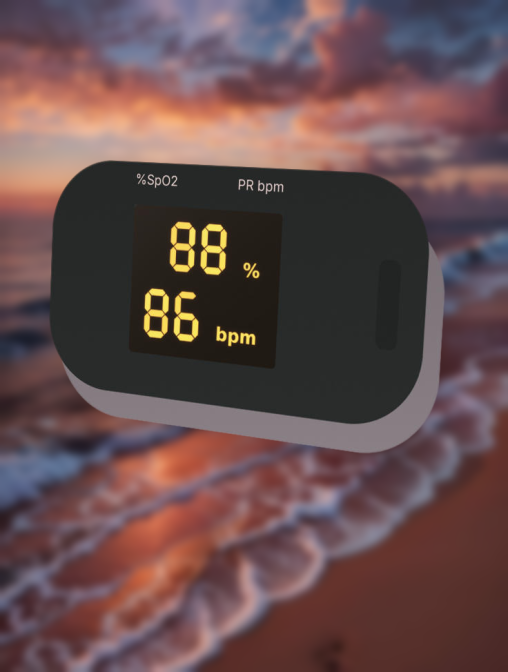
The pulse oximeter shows value=88 unit=%
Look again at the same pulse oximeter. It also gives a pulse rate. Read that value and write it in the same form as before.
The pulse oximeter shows value=86 unit=bpm
